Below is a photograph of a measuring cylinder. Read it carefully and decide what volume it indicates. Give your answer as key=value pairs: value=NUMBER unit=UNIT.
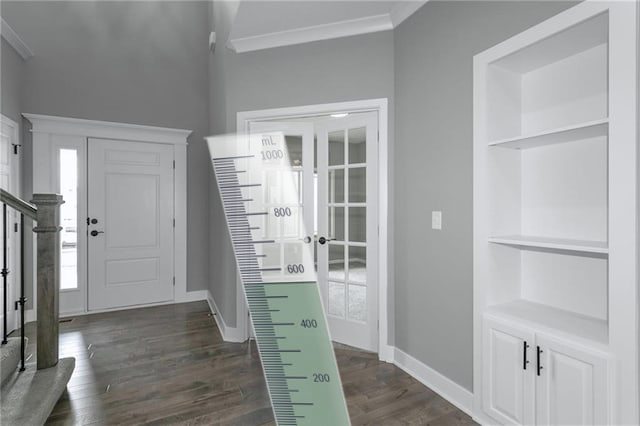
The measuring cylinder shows value=550 unit=mL
